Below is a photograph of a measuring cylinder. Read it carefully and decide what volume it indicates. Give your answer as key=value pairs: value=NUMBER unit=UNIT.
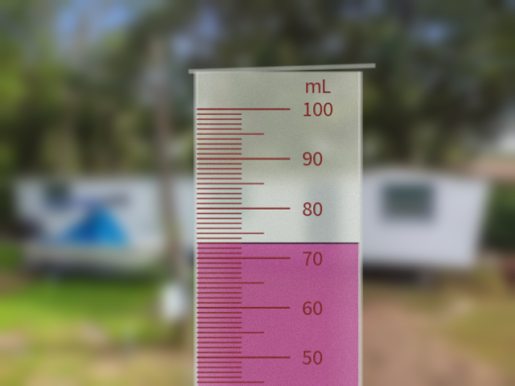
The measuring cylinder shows value=73 unit=mL
